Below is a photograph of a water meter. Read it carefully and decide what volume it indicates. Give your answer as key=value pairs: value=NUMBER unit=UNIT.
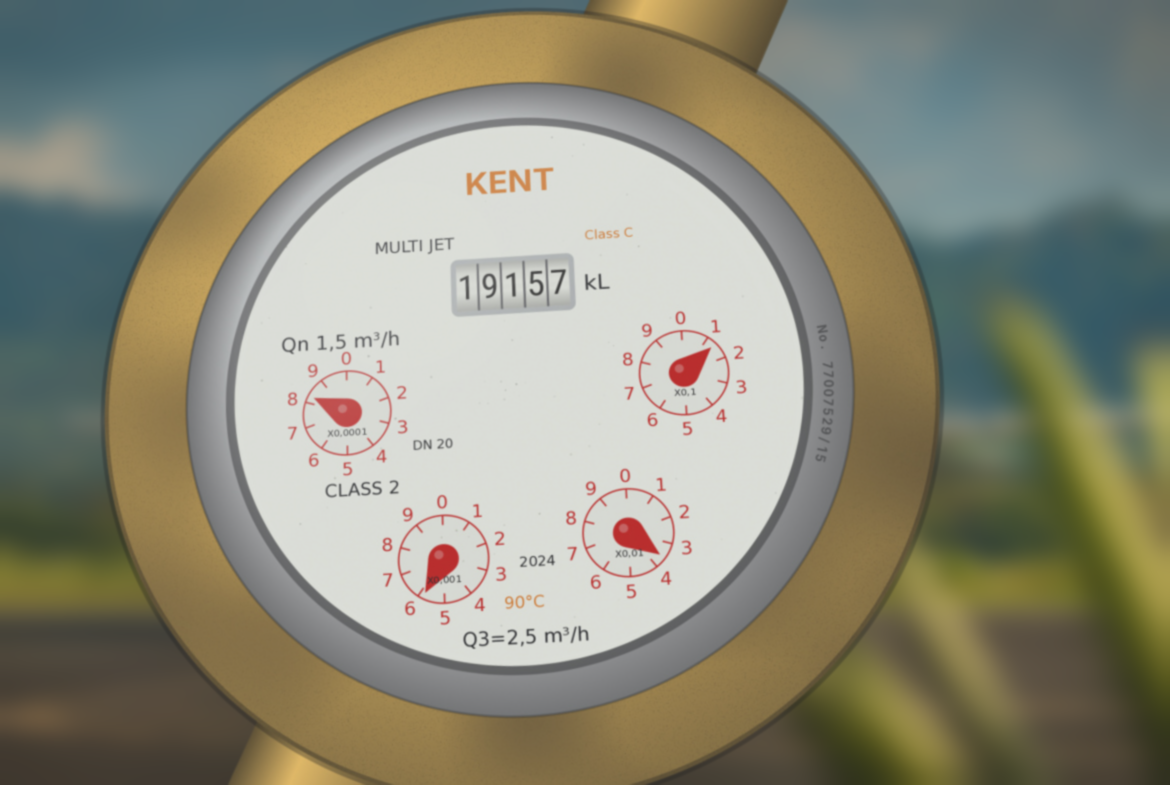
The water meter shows value=19157.1358 unit=kL
